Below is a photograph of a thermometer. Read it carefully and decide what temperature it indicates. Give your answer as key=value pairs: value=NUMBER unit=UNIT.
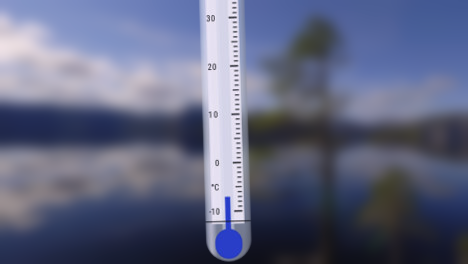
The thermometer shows value=-7 unit=°C
